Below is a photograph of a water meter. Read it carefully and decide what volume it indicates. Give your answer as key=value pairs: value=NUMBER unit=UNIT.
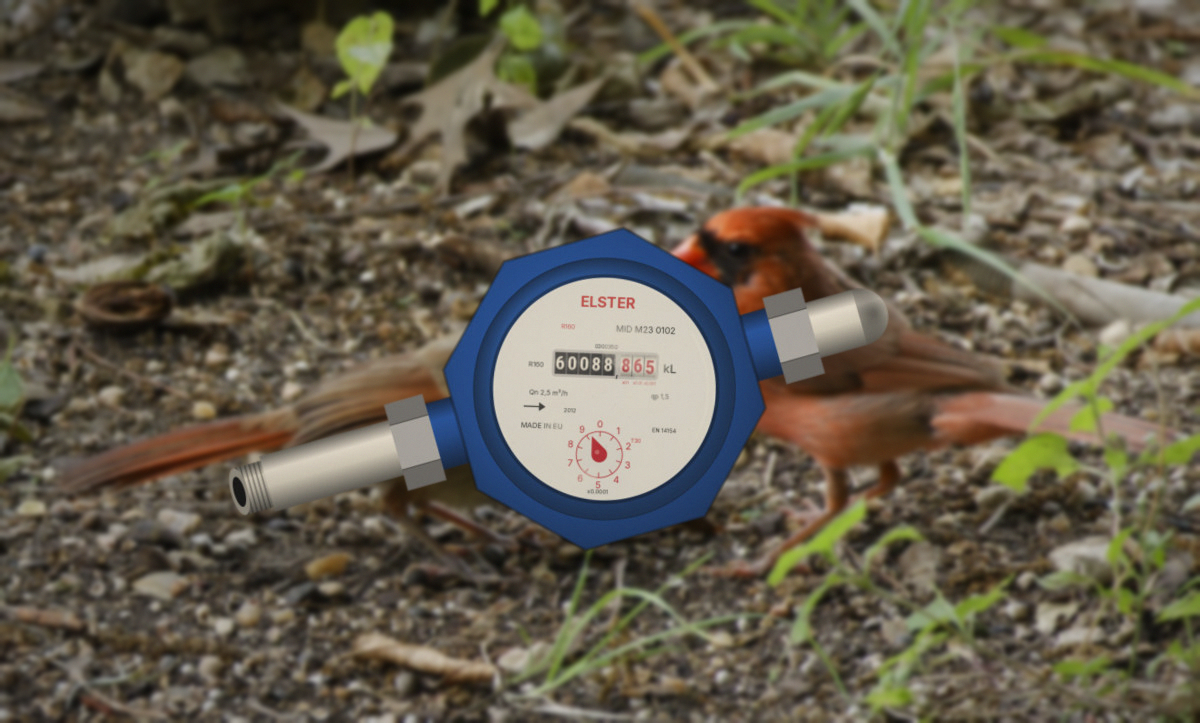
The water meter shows value=60088.8649 unit=kL
